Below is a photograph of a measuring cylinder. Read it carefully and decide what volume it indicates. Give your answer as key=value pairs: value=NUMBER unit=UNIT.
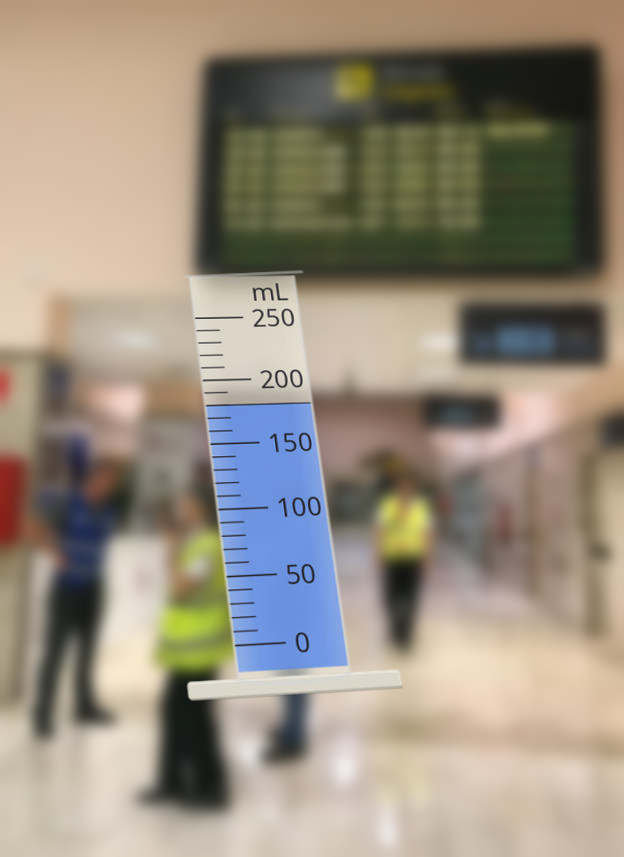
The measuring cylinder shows value=180 unit=mL
